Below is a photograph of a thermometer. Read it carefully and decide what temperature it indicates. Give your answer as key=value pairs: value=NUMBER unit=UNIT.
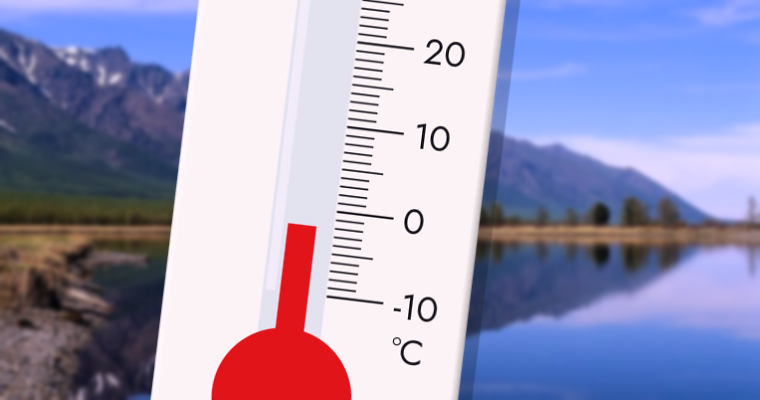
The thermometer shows value=-2 unit=°C
